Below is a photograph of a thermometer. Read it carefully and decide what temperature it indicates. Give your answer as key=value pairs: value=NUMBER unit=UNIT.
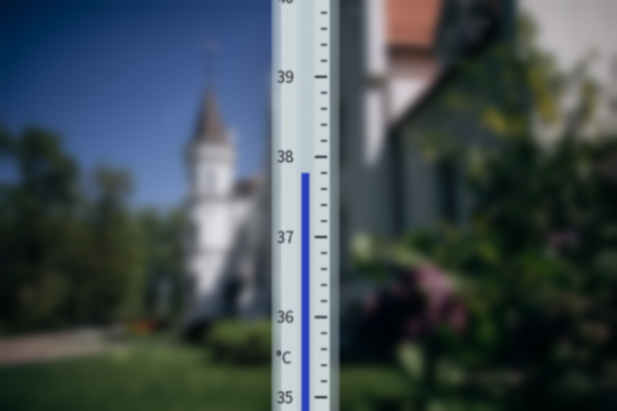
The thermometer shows value=37.8 unit=°C
